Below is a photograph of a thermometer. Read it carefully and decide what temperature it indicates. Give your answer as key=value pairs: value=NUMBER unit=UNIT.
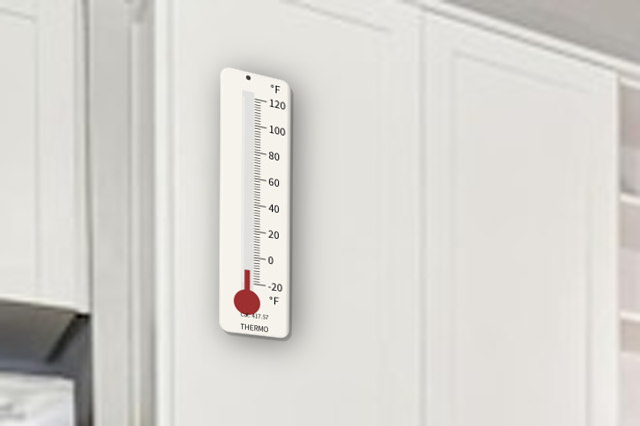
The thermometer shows value=-10 unit=°F
